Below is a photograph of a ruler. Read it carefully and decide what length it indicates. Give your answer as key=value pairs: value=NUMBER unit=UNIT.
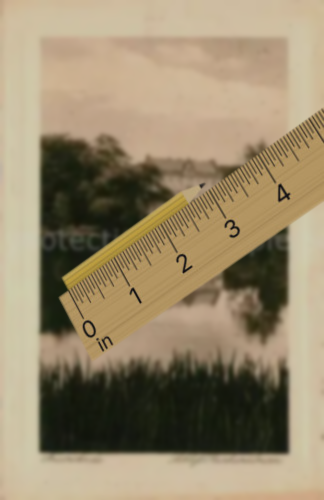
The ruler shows value=3 unit=in
